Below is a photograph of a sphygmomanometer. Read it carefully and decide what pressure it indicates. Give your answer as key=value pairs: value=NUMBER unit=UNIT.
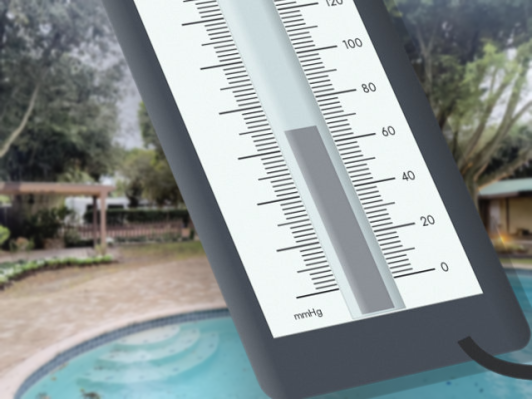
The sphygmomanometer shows value=68 unit=mmHg
